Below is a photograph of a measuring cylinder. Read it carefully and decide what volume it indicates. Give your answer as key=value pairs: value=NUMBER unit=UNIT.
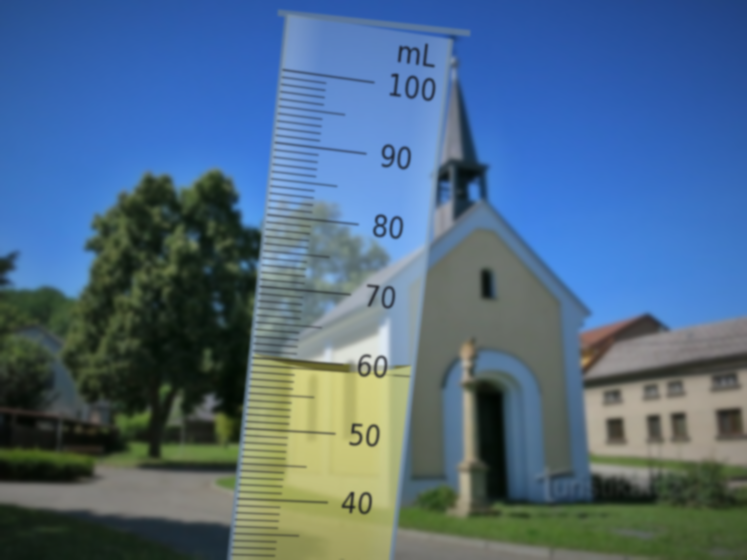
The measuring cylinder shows value=59 unit=mL
